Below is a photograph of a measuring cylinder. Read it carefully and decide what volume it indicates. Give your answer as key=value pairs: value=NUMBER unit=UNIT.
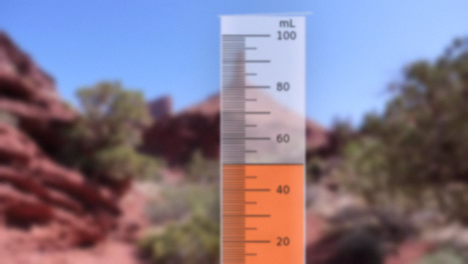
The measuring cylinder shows value=50 unit=mL
